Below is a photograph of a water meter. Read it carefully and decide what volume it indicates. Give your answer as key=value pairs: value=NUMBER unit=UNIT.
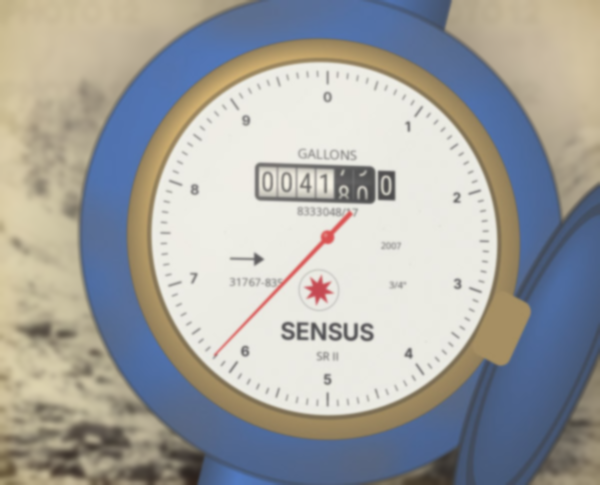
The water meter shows value=41796.2 unit=gal
